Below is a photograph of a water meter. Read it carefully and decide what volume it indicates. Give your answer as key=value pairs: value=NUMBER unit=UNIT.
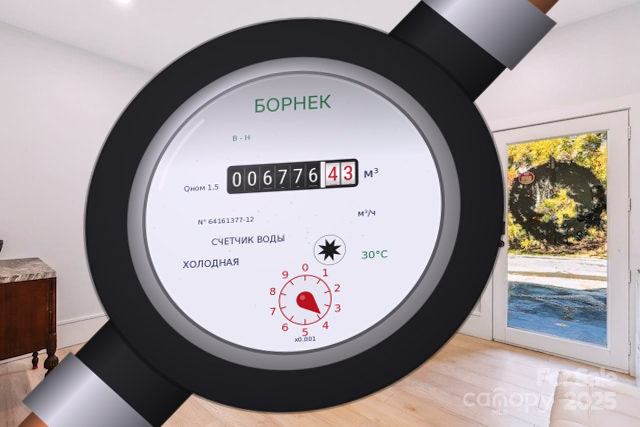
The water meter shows value=6776.433 unit=m³
